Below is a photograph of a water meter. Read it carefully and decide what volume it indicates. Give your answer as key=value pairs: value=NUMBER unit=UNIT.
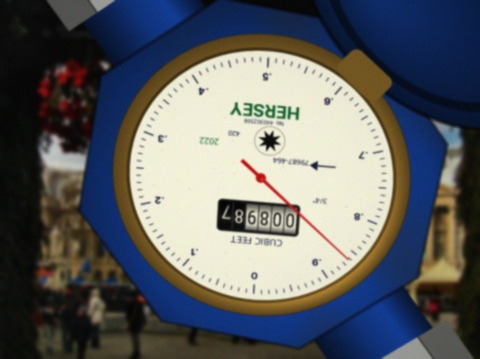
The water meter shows value=8986.86 unit=ft³
